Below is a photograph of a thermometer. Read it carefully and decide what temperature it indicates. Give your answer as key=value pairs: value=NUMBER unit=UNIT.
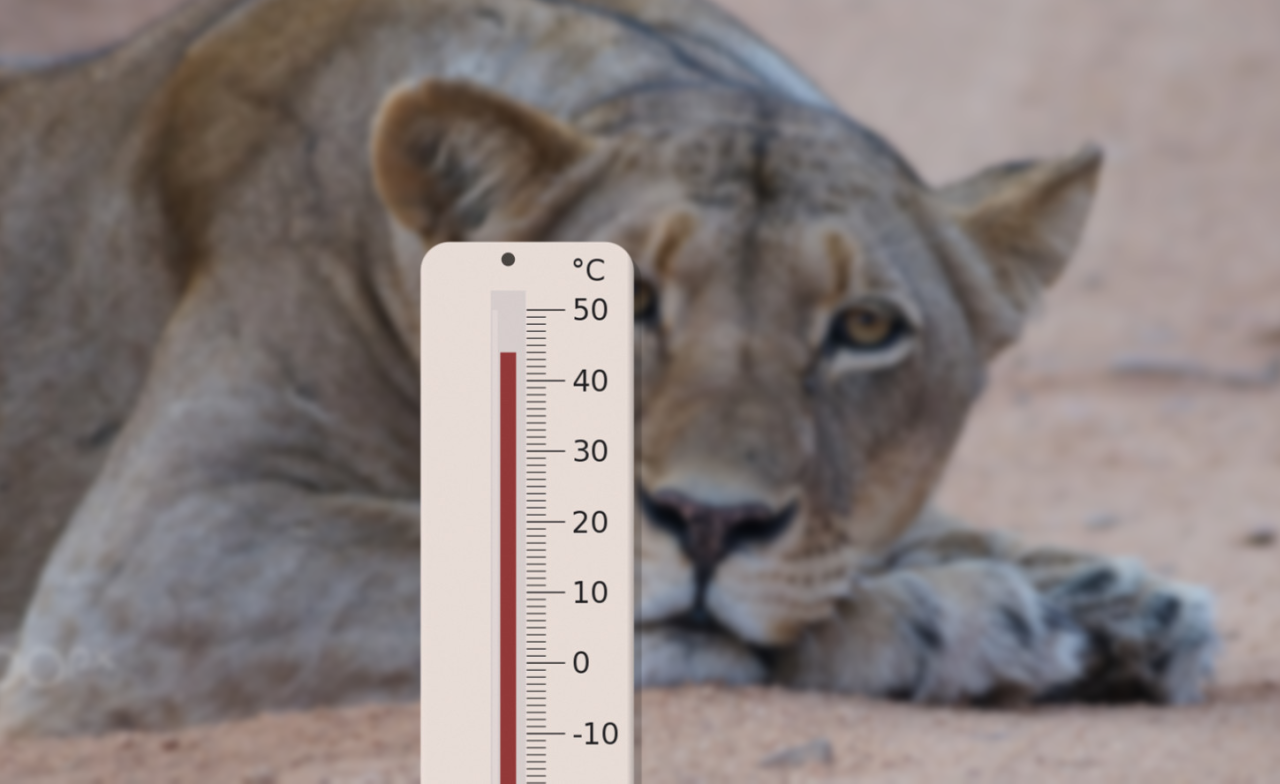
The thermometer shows value=44 unit=°C
